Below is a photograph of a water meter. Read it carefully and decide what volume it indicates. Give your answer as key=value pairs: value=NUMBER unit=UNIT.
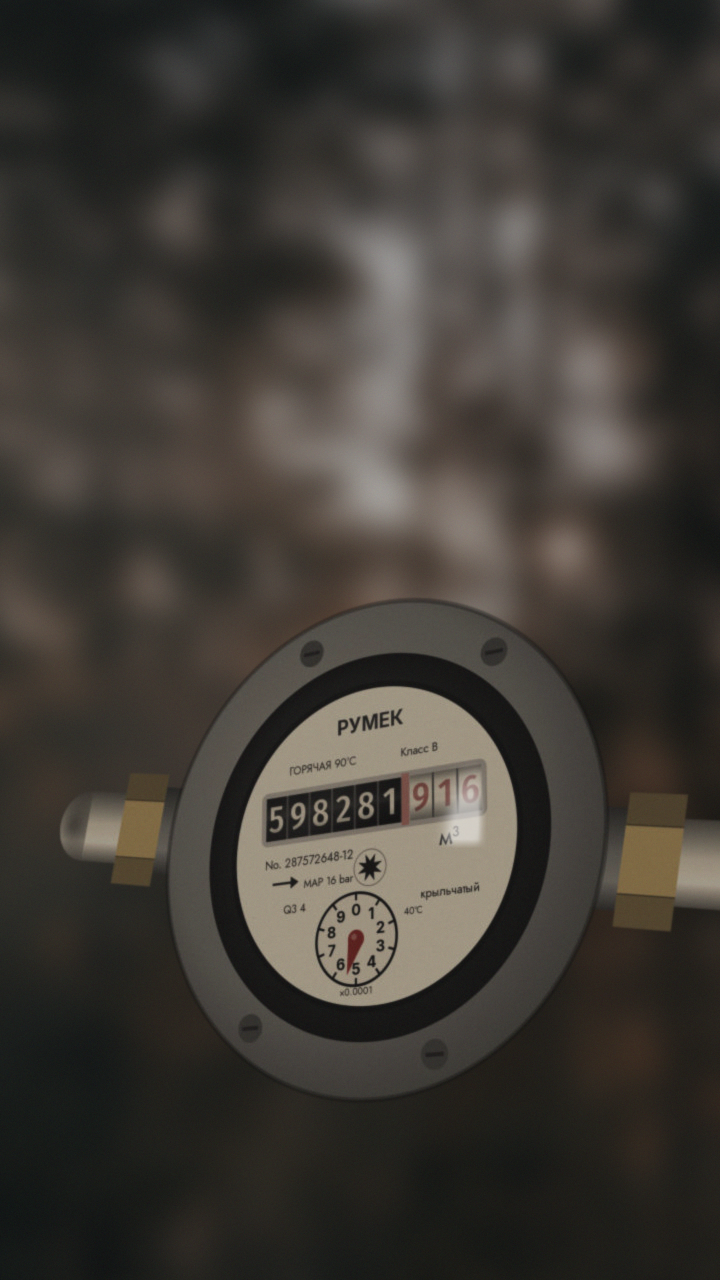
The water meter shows value=598281.9165 unit=m³
